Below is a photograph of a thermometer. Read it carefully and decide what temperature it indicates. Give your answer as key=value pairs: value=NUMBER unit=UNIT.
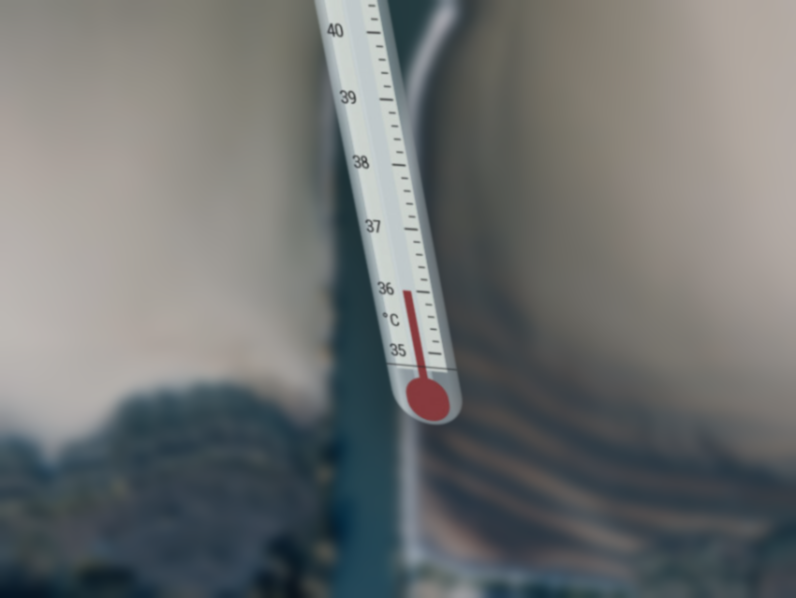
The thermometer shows value=36 unit=°C
